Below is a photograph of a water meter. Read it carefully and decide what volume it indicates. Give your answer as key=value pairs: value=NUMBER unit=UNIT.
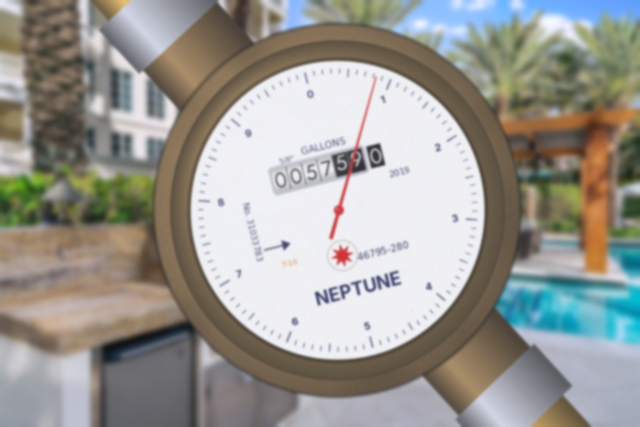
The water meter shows value=57590.8 unit=gal
